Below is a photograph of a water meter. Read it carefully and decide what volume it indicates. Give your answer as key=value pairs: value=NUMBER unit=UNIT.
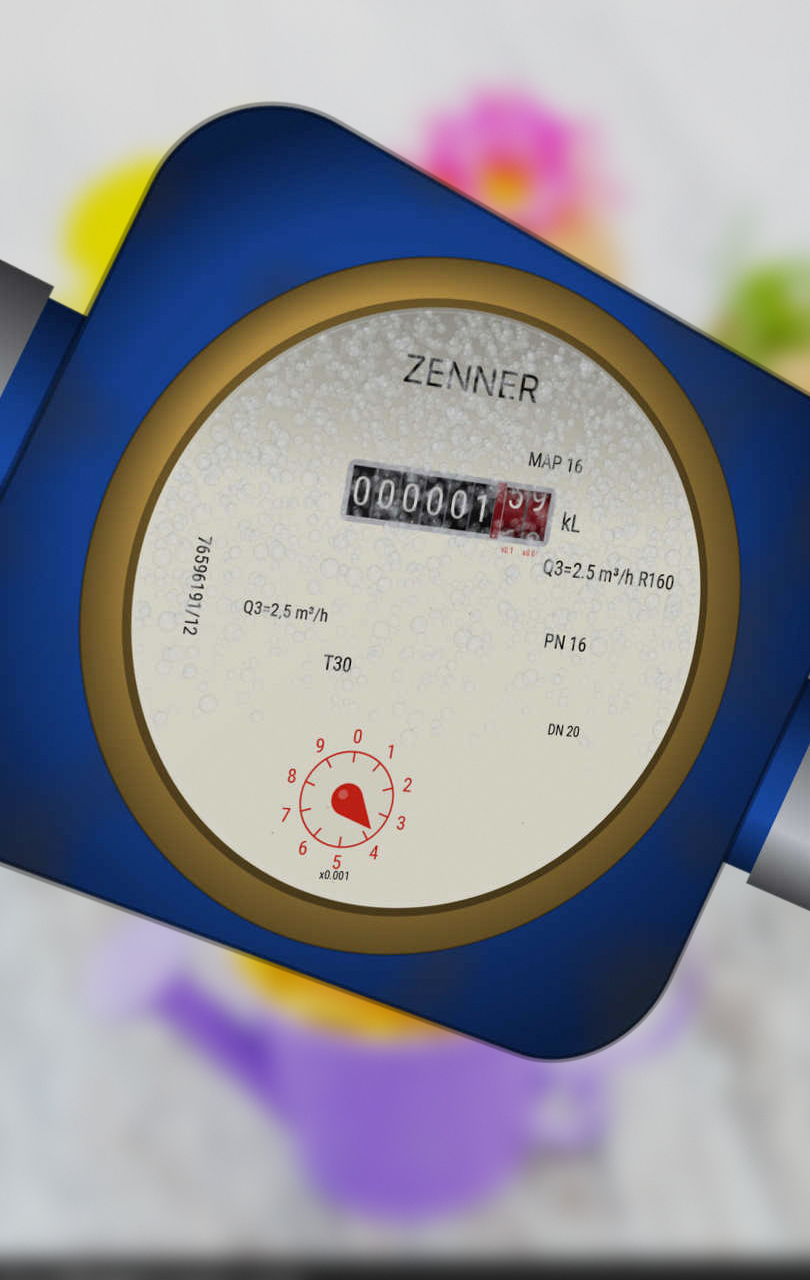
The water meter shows value=1.593 unit=kL
